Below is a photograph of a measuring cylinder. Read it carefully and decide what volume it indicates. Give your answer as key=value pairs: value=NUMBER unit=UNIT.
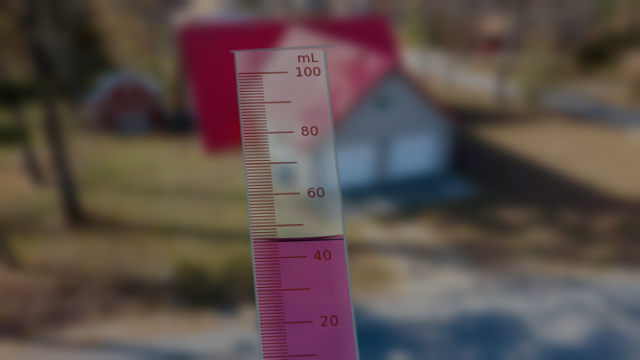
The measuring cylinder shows value=45 unit=mL
